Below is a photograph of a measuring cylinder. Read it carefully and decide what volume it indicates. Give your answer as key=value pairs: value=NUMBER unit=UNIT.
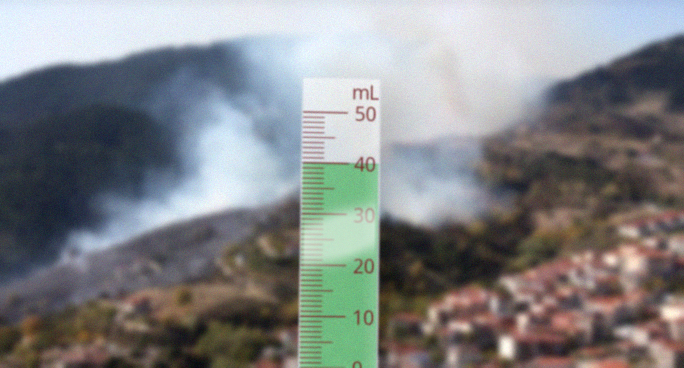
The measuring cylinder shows value=40 unit=mL
